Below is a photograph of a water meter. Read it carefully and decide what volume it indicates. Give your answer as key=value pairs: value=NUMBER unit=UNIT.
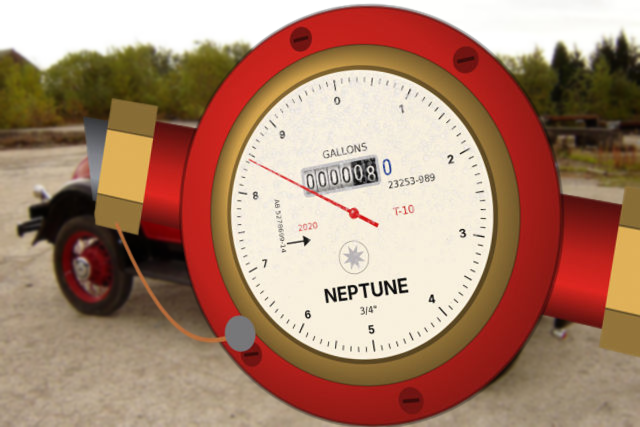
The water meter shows value=78.4 unit=gal
